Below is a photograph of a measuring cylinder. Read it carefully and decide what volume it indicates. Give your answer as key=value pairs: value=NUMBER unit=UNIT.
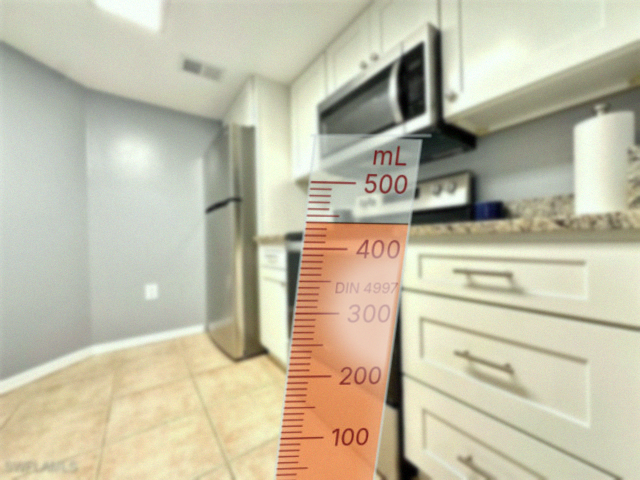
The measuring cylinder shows value=440 unit=mL
